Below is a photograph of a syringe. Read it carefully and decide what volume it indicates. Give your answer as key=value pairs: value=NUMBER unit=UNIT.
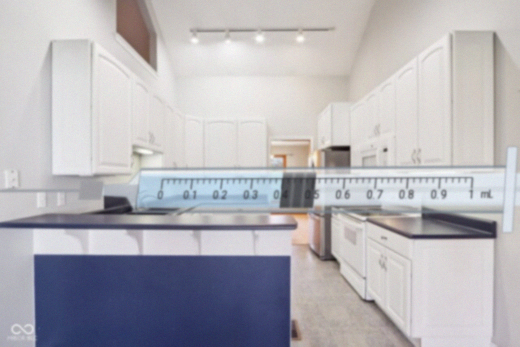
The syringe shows value=0.4 unit=mL
